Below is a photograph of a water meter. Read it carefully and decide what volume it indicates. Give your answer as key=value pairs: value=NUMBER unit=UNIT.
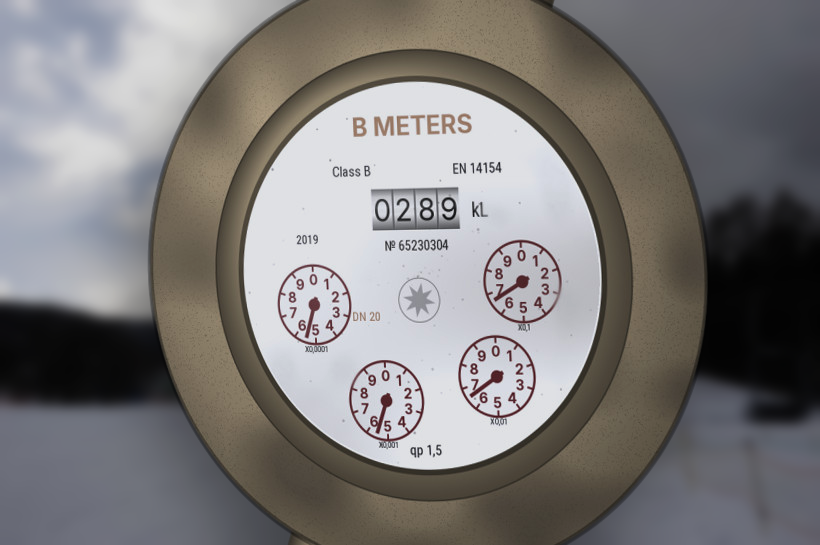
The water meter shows value=289.6655 unit=kL
